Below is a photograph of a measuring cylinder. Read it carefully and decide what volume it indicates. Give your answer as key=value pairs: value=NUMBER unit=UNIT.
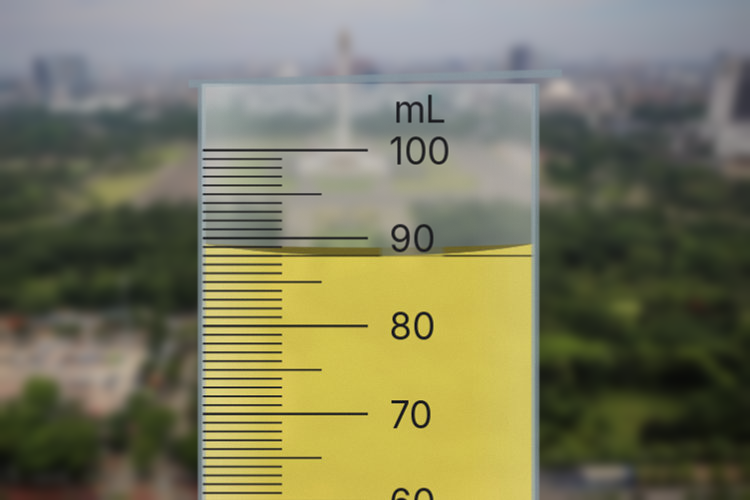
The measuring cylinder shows value=88 unit=mL
